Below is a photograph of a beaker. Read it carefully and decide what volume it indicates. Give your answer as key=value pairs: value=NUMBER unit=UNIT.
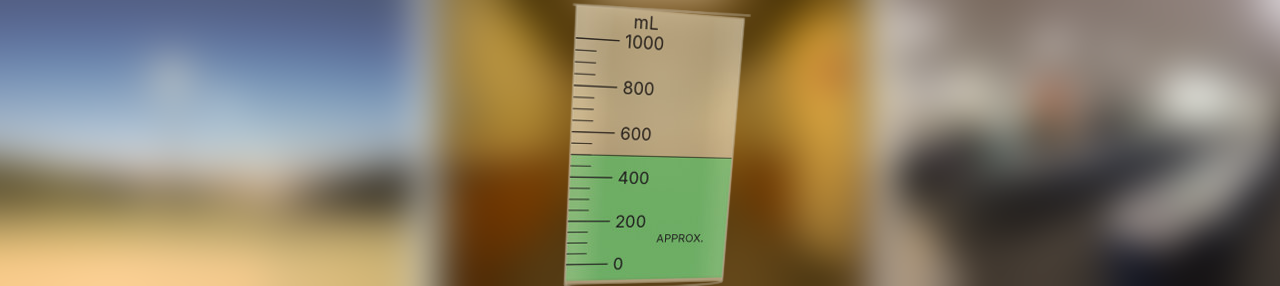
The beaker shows value=500 unit=mL
